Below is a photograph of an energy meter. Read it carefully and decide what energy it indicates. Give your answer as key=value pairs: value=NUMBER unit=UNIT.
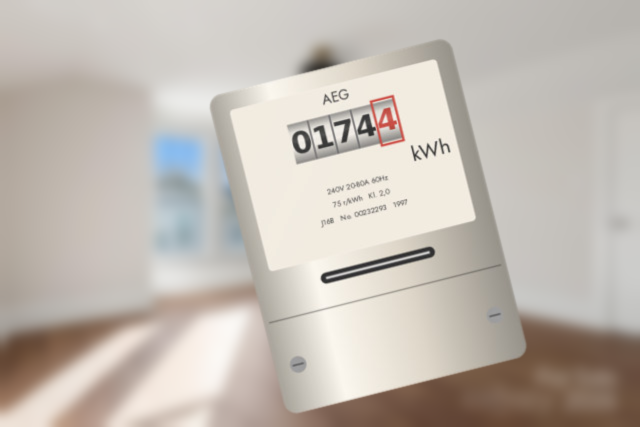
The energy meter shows value=174.4 unit=kWh
